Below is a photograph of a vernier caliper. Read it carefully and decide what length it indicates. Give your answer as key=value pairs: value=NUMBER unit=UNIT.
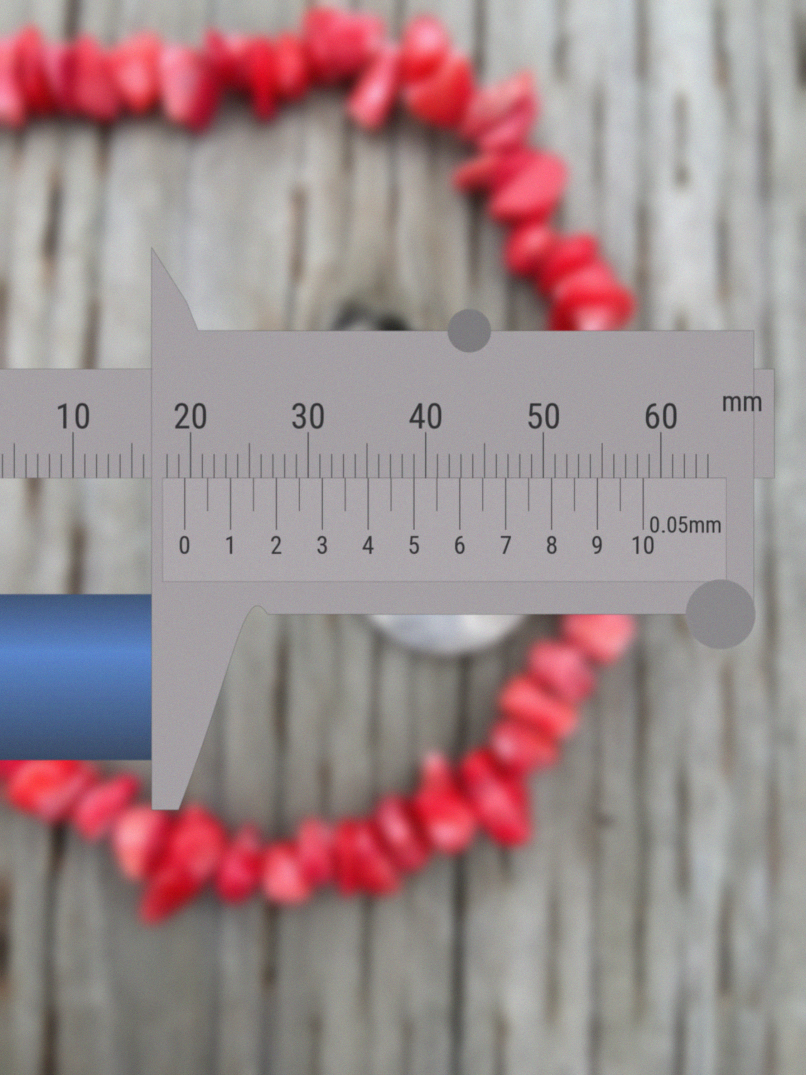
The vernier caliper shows value=19.5 unit=mm
